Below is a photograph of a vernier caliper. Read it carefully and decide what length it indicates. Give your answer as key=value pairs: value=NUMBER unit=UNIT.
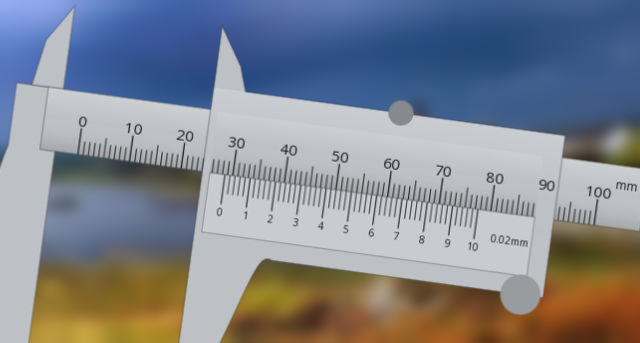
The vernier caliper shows value=28.5 unit=mm
